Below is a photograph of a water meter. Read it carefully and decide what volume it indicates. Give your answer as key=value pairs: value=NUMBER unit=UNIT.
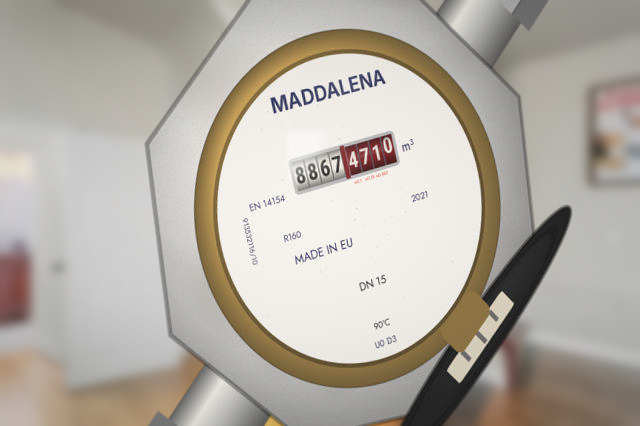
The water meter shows value=8867.4710 unit=m³
